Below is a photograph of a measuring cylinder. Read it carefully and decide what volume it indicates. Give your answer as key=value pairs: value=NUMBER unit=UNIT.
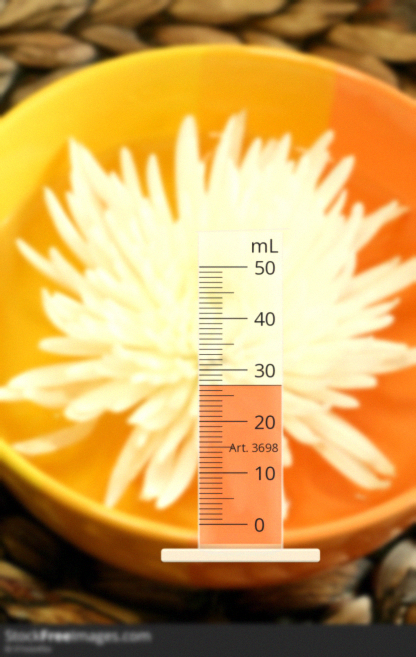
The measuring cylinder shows value=27 unit=mL
